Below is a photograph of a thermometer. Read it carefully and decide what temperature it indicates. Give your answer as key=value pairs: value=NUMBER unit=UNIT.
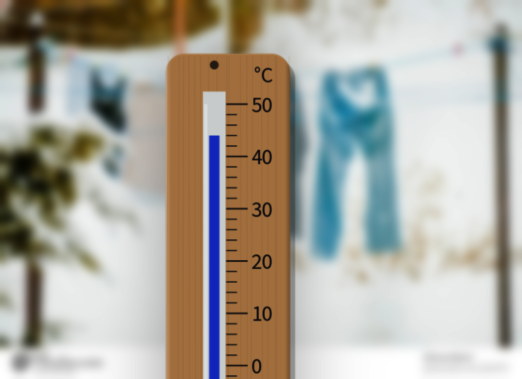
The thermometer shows value=44 unit=°C
